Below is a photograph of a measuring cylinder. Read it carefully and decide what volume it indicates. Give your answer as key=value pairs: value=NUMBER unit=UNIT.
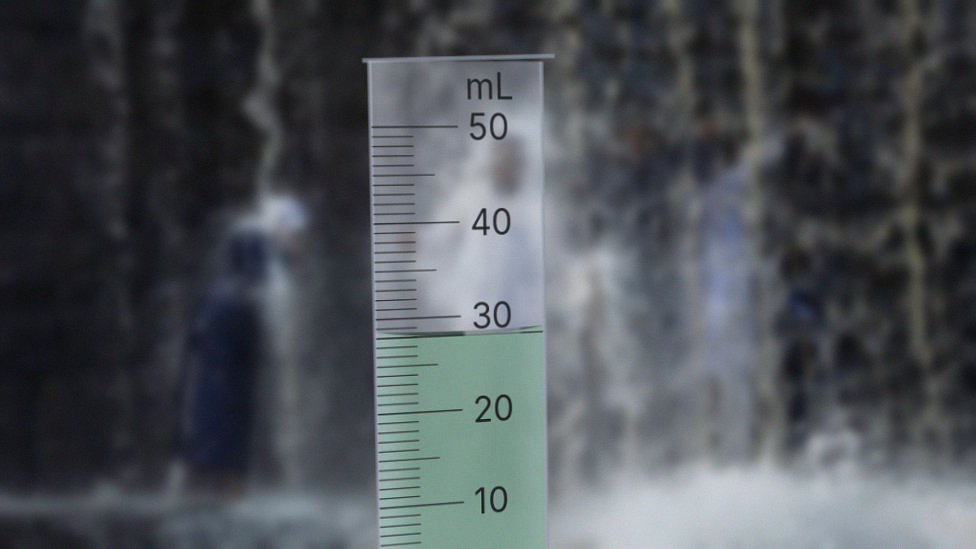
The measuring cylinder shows value=28 unit=mL
